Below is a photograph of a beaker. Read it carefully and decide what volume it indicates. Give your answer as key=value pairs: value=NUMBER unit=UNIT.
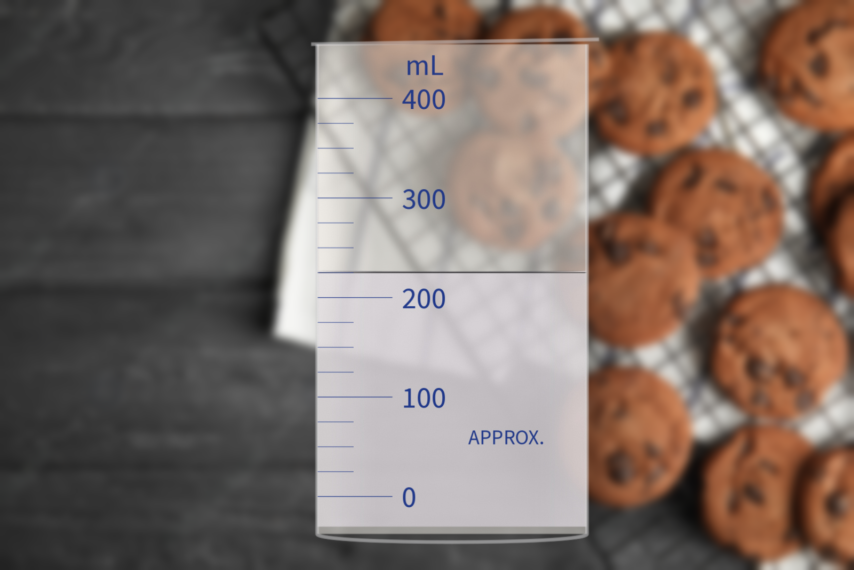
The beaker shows value=225 unit=mL
